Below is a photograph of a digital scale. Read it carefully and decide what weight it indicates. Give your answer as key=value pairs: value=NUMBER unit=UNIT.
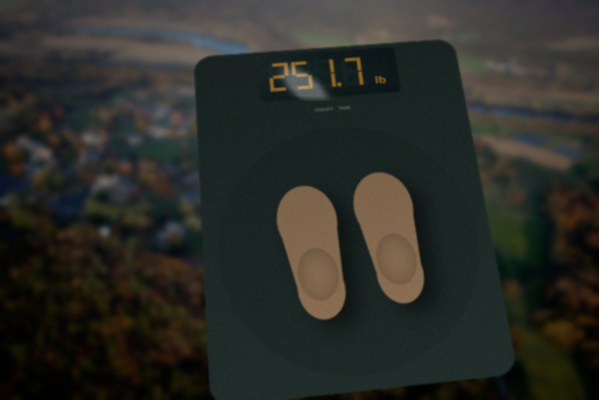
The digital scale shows value=251.7 unit=lb
